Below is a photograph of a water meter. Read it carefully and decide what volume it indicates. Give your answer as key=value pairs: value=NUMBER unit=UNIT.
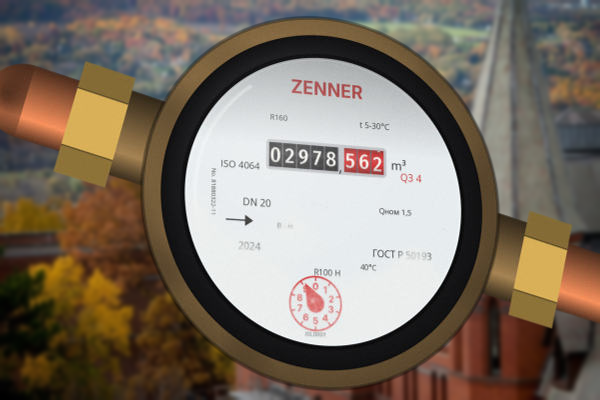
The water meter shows value=2978.5619 unit=m³
